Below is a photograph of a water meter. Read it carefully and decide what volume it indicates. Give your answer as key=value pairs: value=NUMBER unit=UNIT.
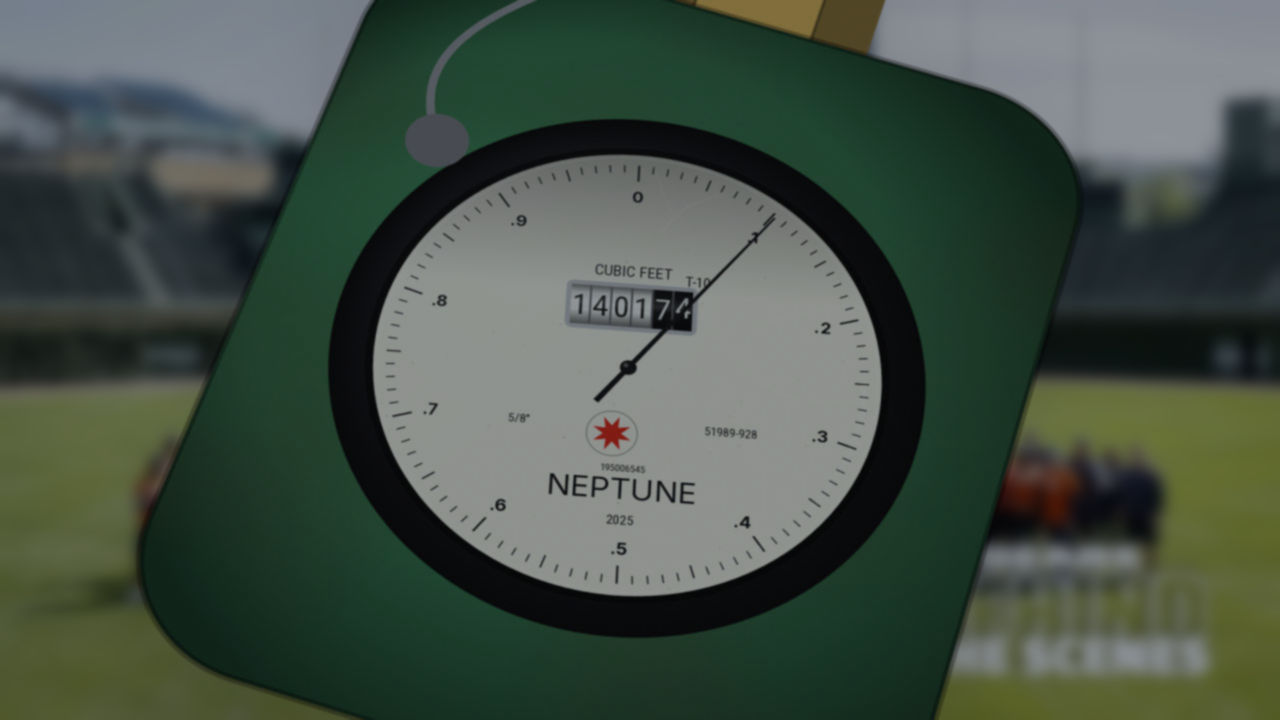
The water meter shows value=140174.10 unit=ft³
